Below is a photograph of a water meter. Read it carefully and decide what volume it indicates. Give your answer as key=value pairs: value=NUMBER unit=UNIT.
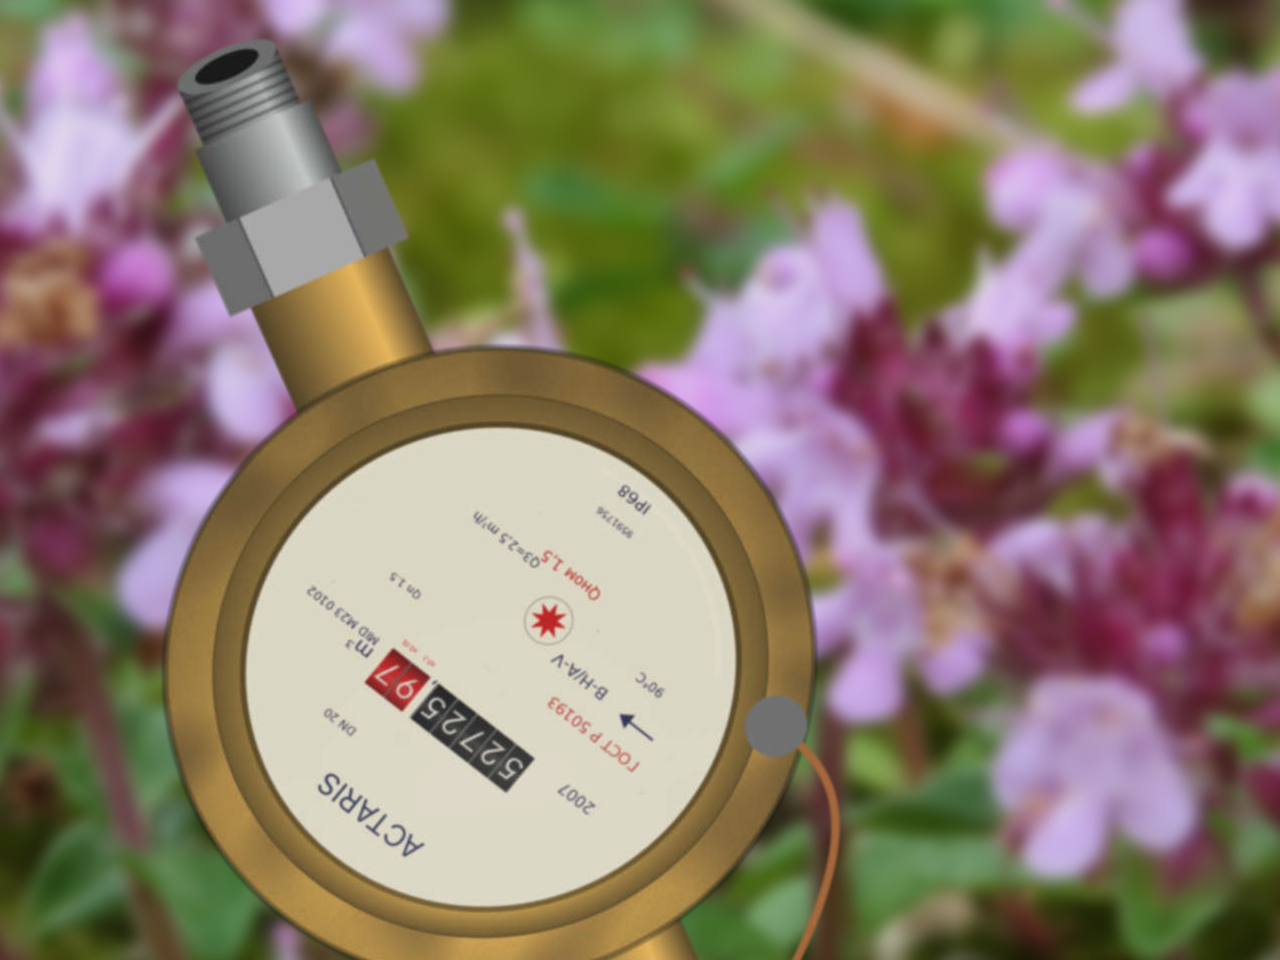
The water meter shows value=52725.97 unit=m³
